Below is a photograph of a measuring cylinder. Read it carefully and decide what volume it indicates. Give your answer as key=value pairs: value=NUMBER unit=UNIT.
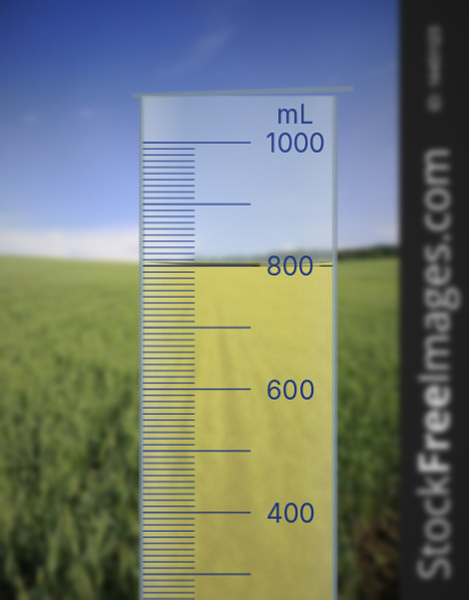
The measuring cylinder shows value=800 unit=mL
